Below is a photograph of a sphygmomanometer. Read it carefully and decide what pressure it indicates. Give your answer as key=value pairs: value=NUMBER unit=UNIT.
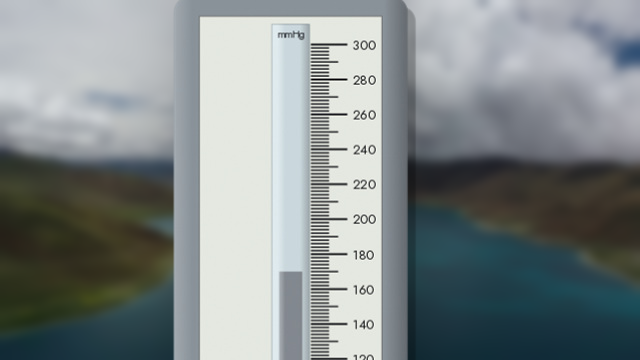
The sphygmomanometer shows value=170 unit=mmHg
